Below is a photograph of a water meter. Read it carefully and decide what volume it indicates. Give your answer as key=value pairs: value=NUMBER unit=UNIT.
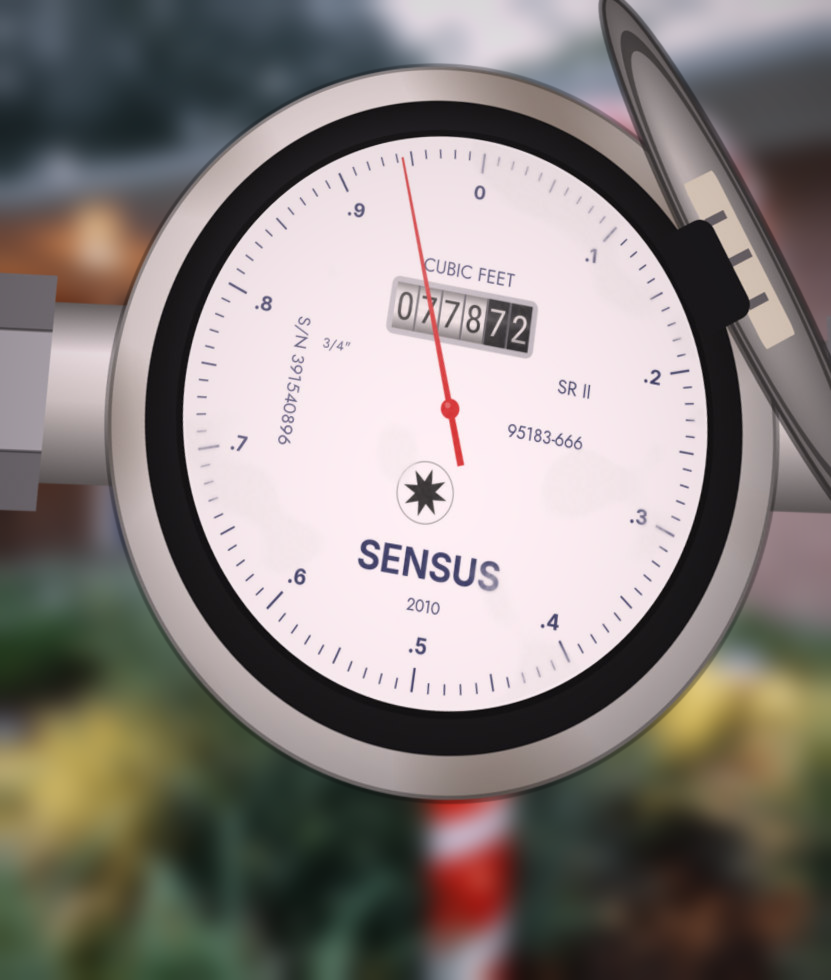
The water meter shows value=77871.94 unit=ft³
